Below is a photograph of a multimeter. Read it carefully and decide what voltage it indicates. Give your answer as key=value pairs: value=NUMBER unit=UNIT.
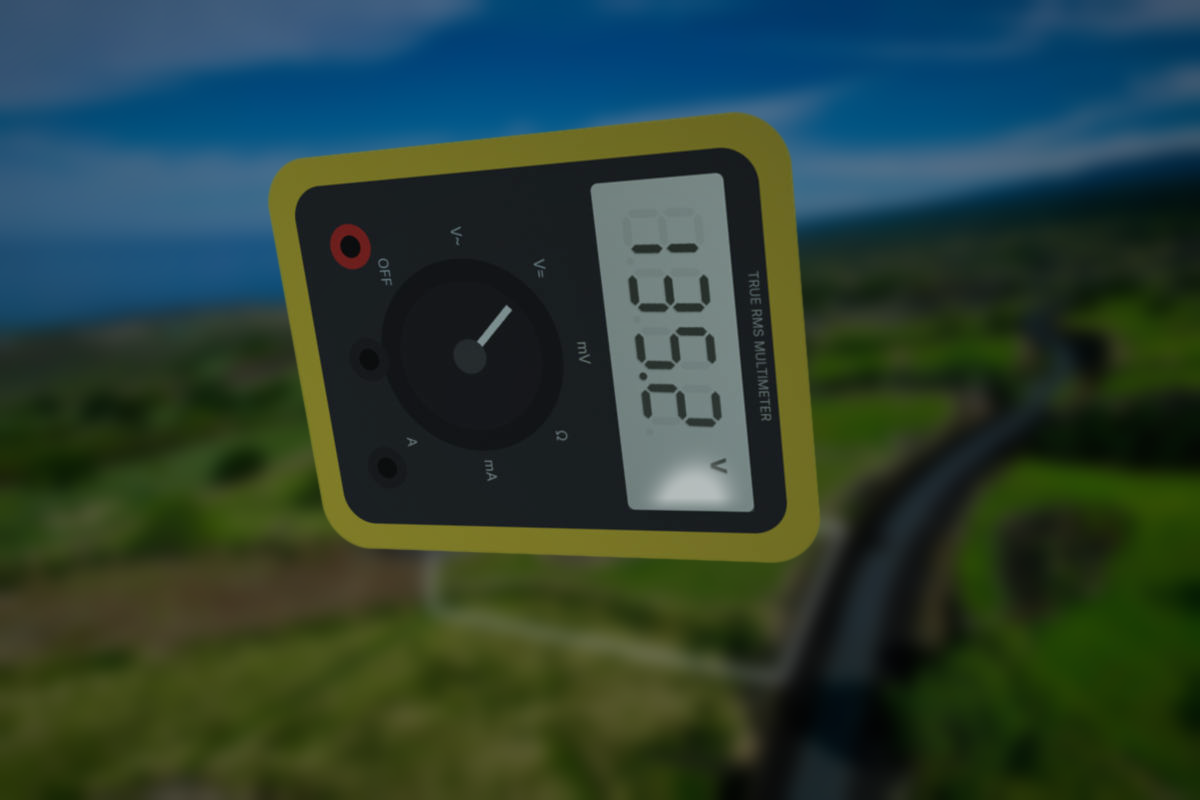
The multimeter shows value=135.2 unit=V
